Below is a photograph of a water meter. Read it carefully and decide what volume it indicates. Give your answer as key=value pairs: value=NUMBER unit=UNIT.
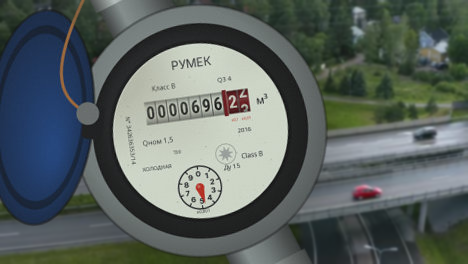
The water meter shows value=696.224 unit=m³
